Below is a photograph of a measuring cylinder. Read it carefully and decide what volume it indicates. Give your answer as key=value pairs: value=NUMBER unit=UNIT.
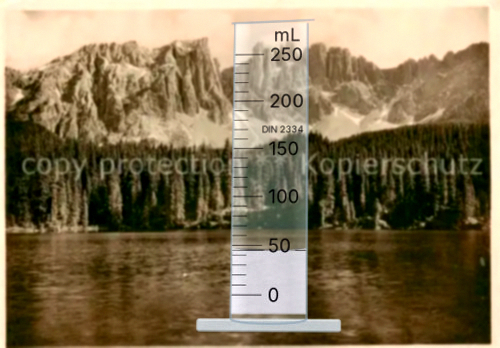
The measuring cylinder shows value=45 unit=mL
